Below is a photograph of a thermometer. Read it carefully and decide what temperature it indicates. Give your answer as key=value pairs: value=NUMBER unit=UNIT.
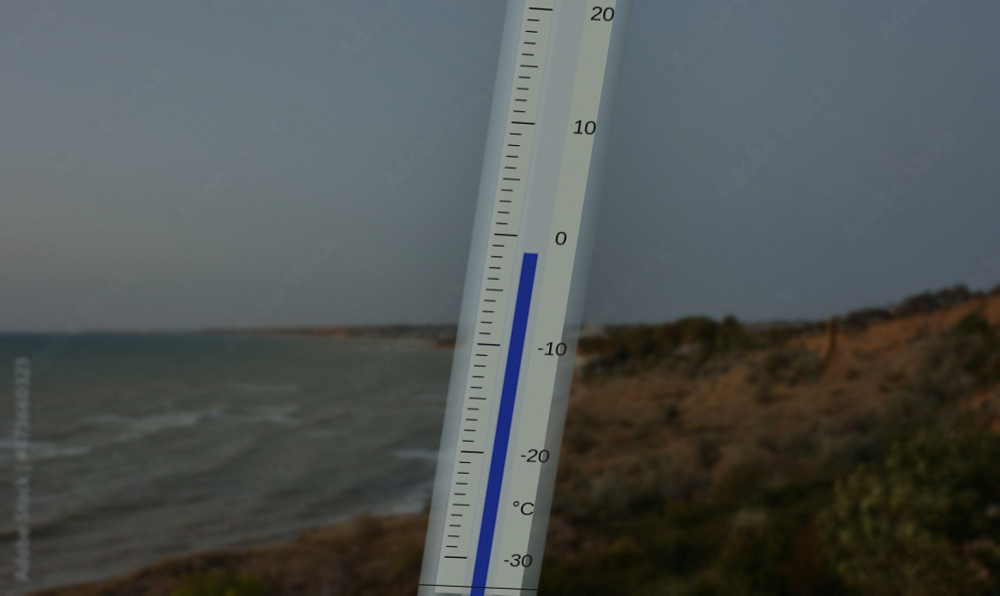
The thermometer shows value=-1.5 unit=°C
